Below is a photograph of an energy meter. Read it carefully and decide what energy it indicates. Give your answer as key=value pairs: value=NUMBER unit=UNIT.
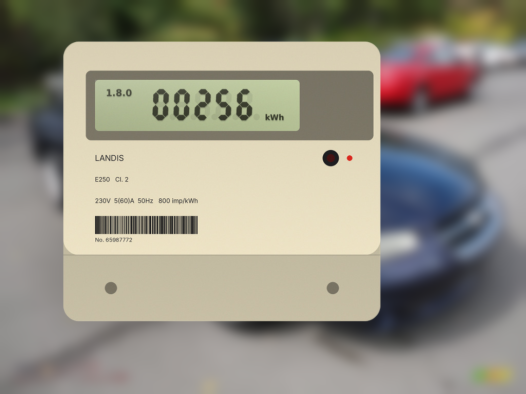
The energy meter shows value=256 unit=kWh
